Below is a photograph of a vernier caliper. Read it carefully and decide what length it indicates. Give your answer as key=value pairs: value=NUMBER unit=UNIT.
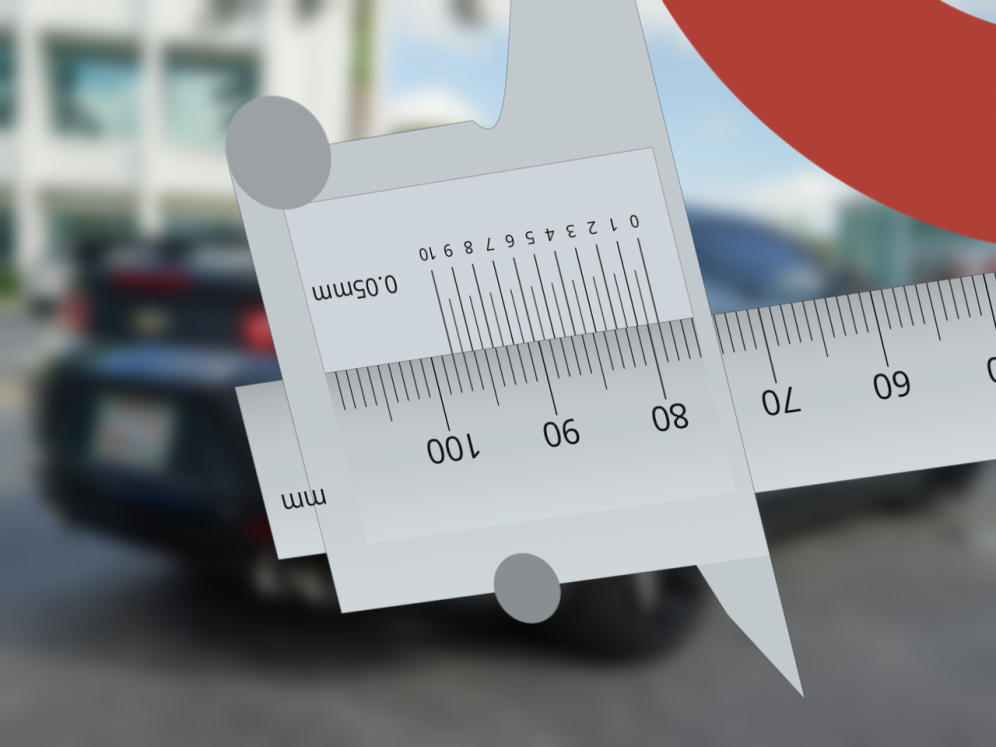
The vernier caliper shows value=79.0 unit=mm
